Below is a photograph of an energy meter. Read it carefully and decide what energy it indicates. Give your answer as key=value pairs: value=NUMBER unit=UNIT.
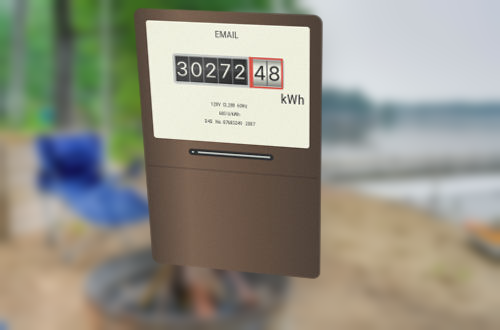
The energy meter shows value=30272.48 unit=kWh
